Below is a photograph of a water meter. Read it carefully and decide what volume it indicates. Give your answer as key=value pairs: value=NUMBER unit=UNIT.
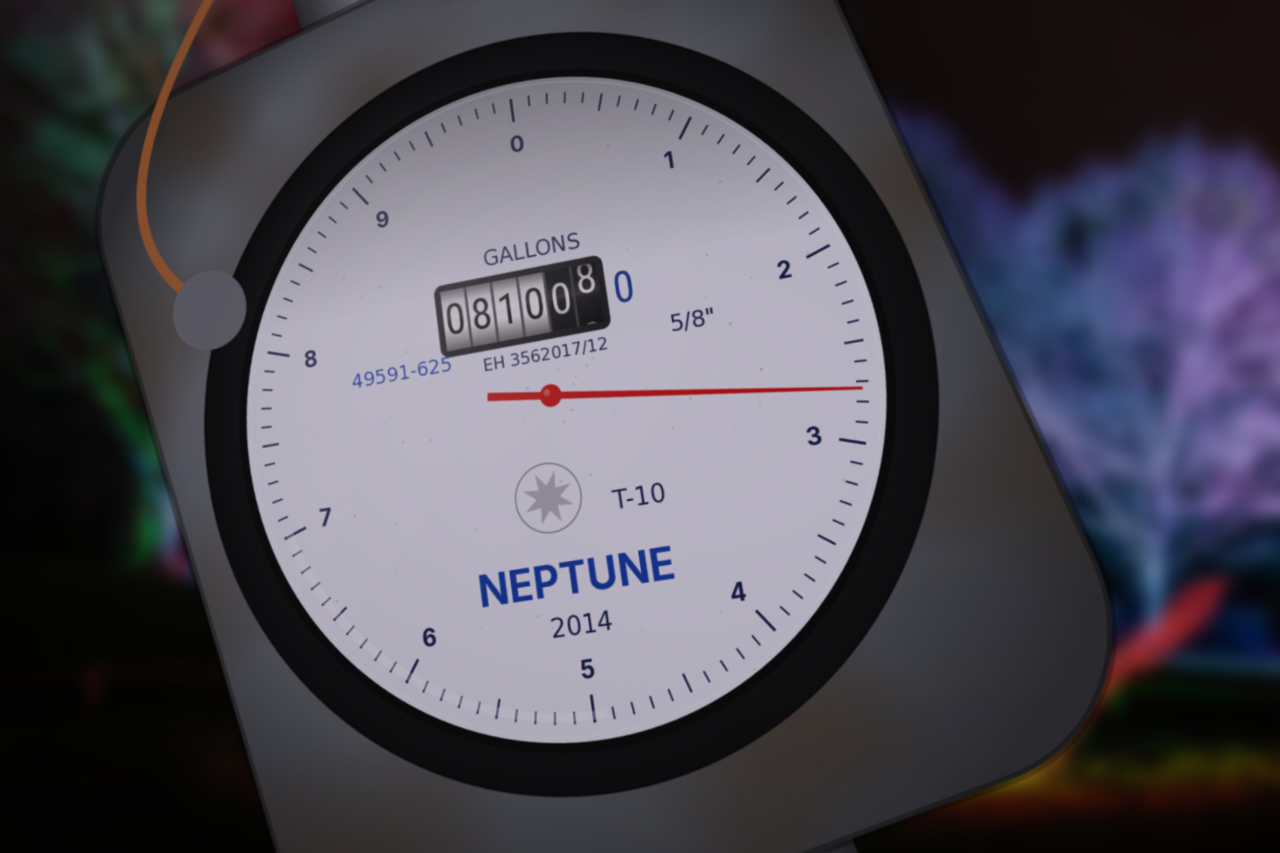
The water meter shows value=810082.7 unit=gal
